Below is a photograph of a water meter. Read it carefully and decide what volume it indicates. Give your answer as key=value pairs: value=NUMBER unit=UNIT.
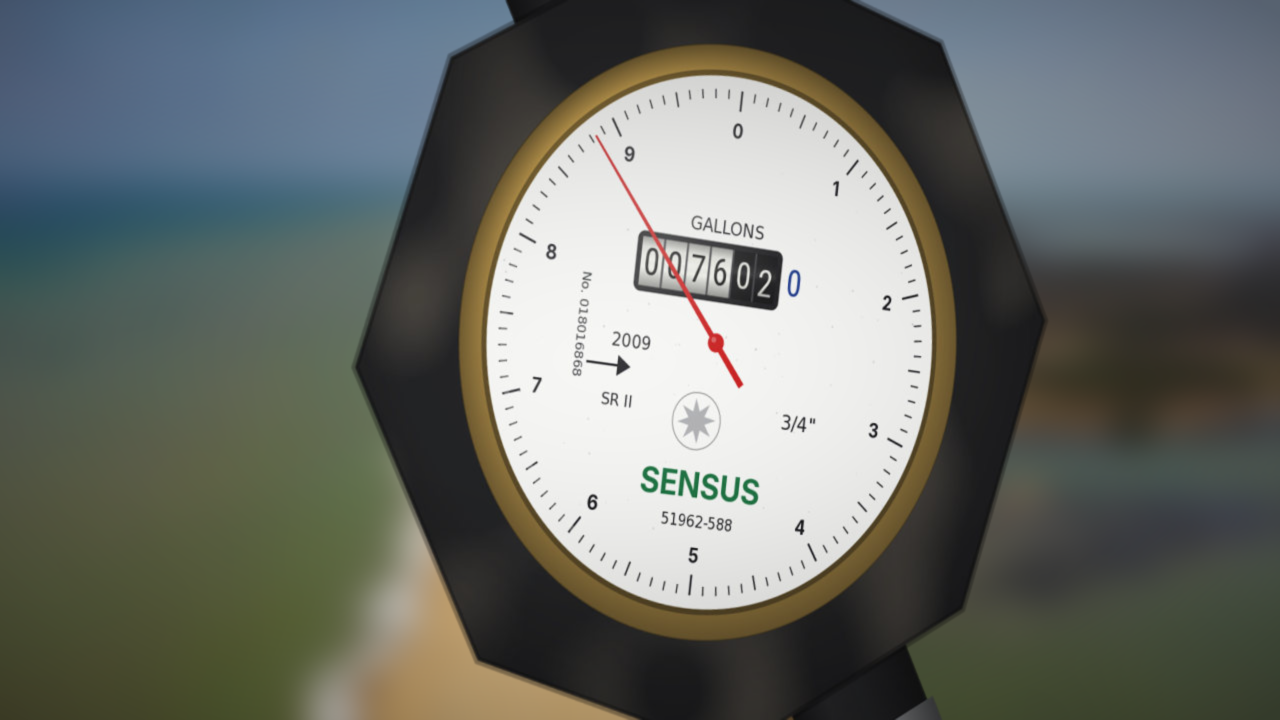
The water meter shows value=76018.8 unit=gal
